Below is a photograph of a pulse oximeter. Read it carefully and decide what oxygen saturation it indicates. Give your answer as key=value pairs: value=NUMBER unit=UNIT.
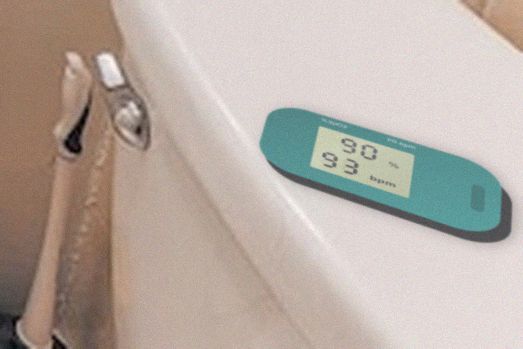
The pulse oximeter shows value=90 unit=%
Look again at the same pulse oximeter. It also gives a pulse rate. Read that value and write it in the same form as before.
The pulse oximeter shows value=93 unit=bpm
